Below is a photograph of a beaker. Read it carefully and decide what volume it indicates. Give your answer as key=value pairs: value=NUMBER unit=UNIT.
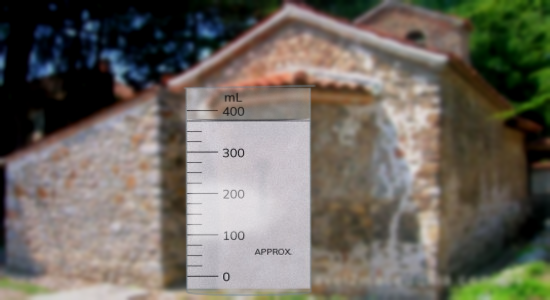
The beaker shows value=375 unit=mL
